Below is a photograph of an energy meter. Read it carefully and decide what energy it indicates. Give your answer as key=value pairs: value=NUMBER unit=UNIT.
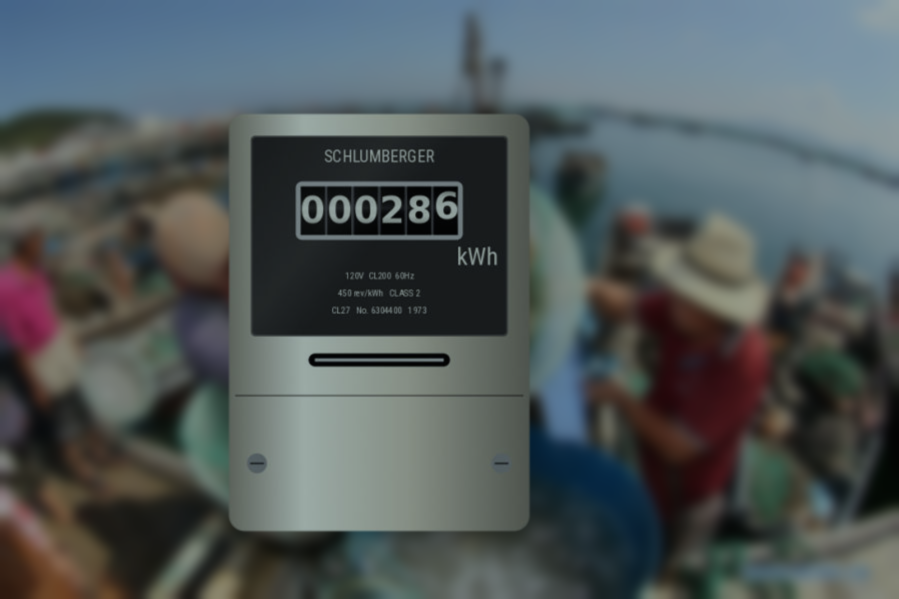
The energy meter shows value=286 unit=kWh
